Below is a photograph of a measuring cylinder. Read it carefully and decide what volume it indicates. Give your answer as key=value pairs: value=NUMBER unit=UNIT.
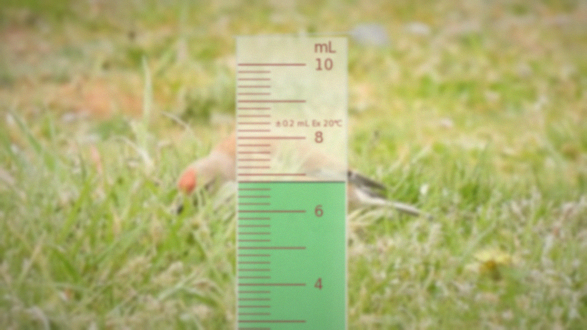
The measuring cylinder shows value=6.8 unit=mL
